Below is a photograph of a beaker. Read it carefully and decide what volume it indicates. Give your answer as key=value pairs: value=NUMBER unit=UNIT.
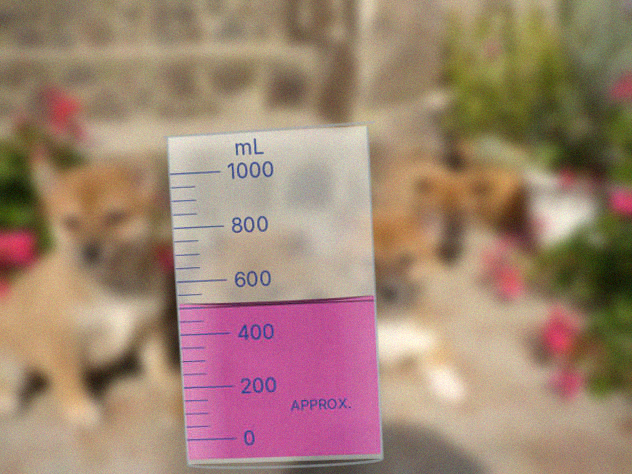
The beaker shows value=500 unit=mL
